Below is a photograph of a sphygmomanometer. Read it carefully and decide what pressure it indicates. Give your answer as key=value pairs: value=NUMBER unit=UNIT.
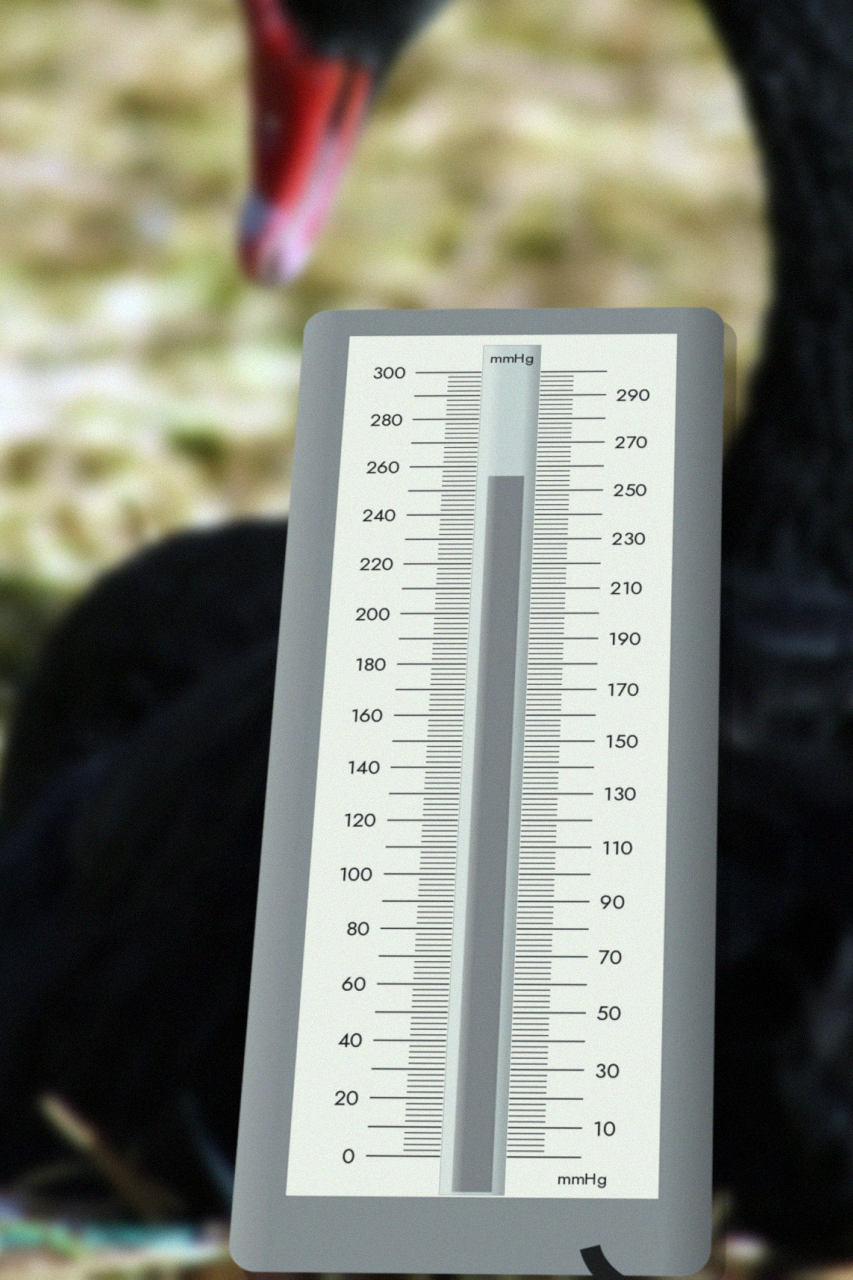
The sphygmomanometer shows value=256 unit=mmHg
